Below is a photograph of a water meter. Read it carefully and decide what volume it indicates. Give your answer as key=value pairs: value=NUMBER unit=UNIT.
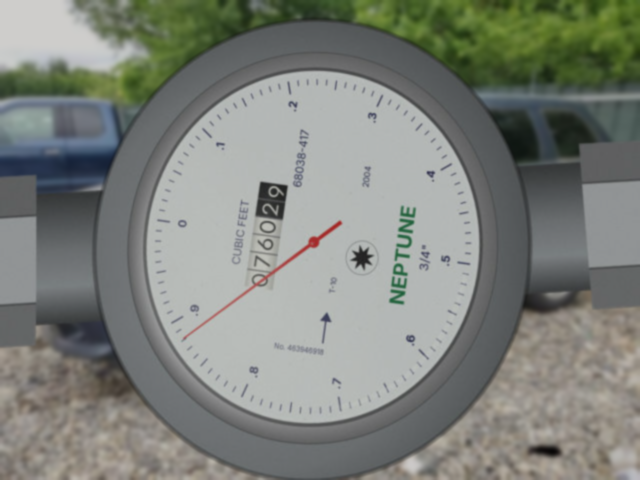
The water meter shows value=76028.88 unit=ft³
